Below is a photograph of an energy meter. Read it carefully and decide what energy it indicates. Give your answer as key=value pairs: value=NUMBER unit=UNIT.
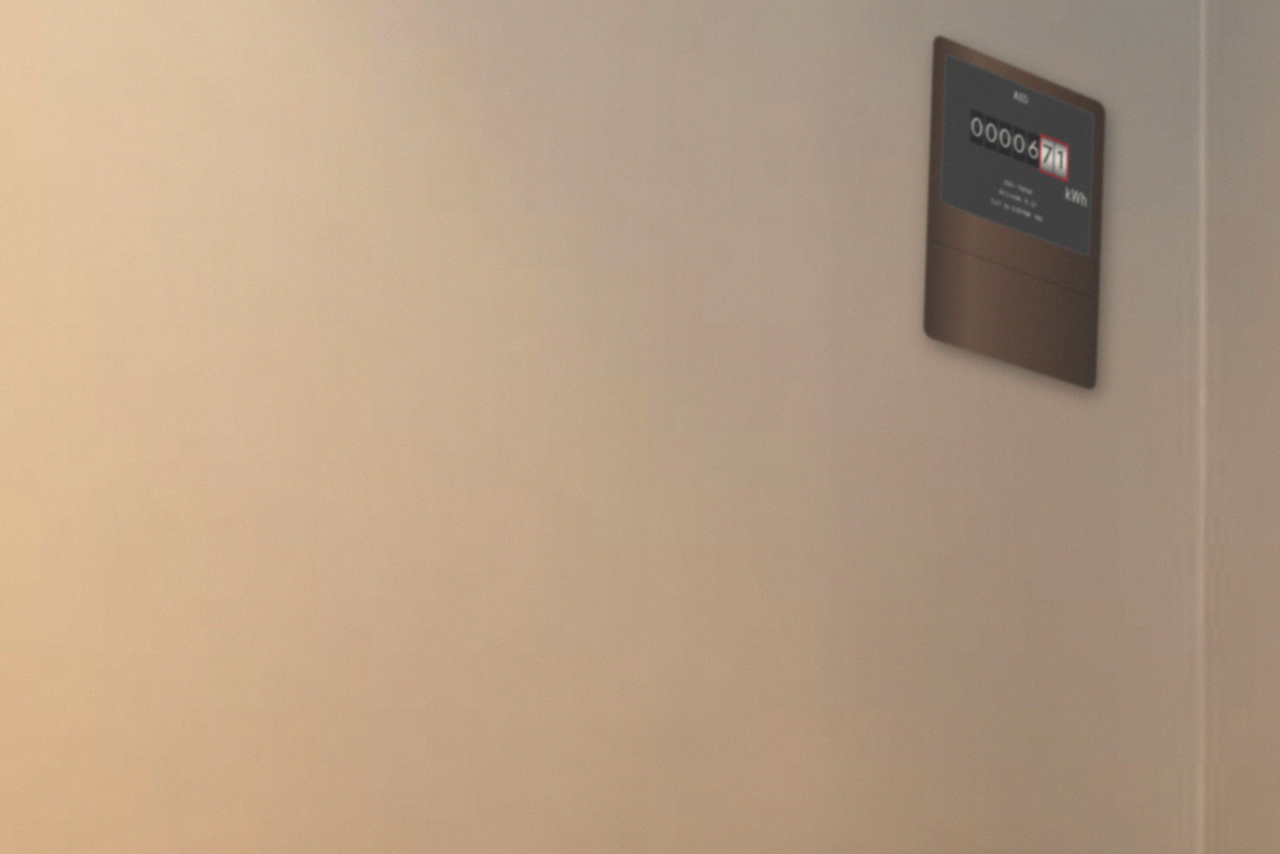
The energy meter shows value=6.71 unit=kWh
